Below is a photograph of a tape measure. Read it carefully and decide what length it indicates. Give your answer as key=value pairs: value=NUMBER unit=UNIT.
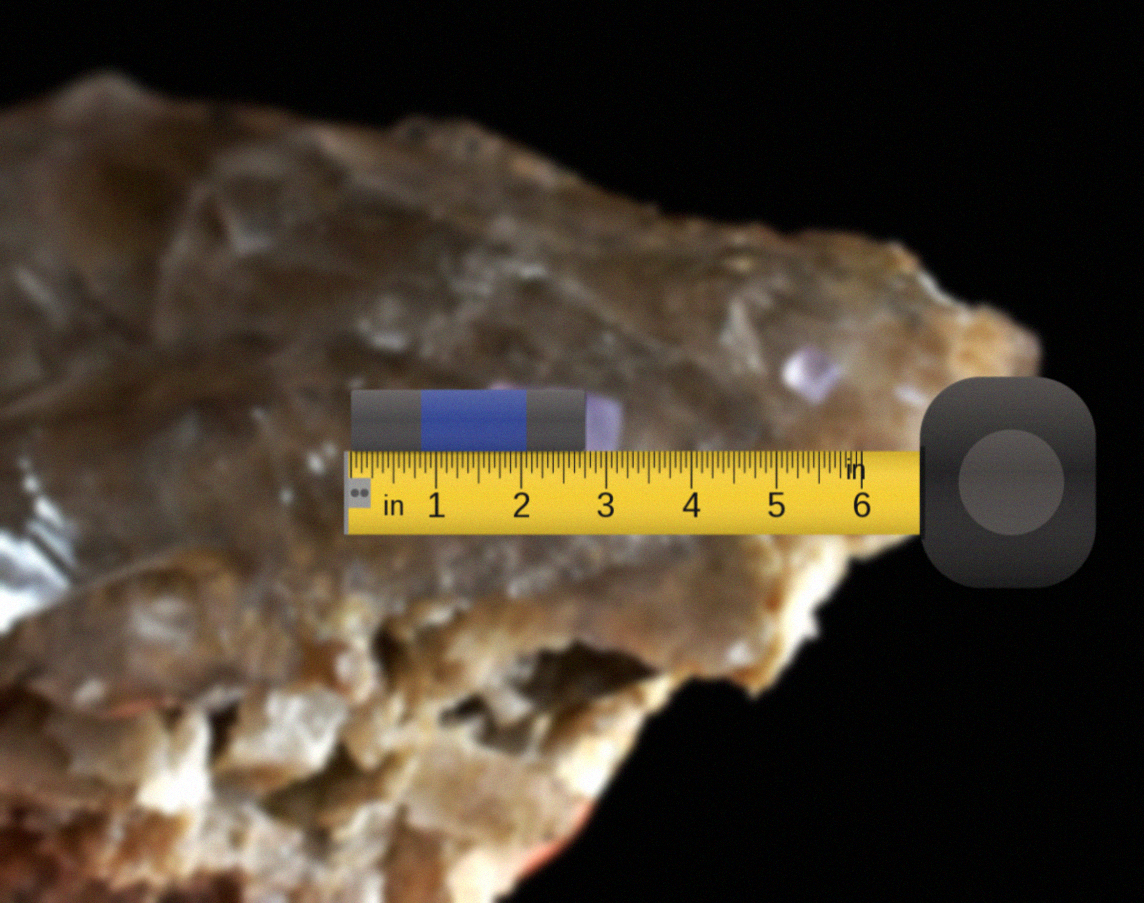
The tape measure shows value=2.75 unit=in
